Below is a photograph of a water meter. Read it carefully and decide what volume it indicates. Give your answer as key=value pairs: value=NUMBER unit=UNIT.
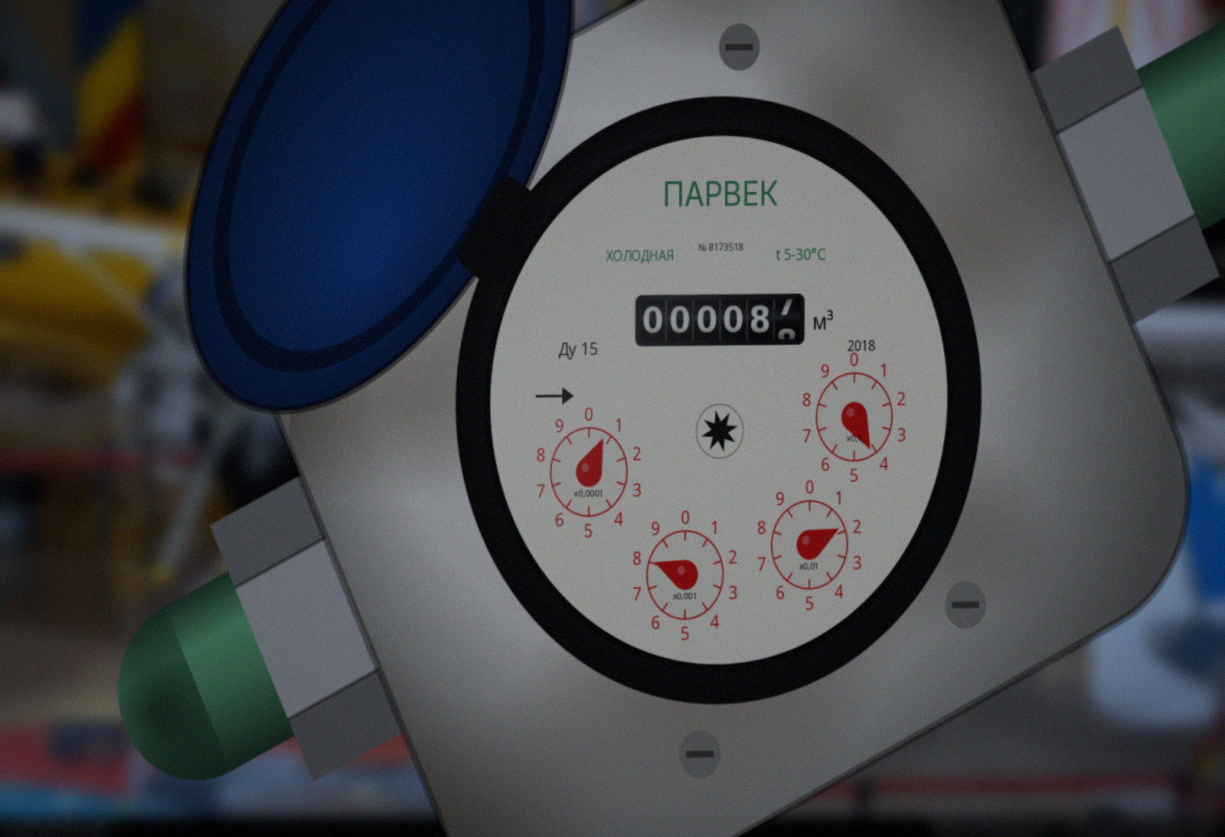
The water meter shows value=87.4180 unit=m³
